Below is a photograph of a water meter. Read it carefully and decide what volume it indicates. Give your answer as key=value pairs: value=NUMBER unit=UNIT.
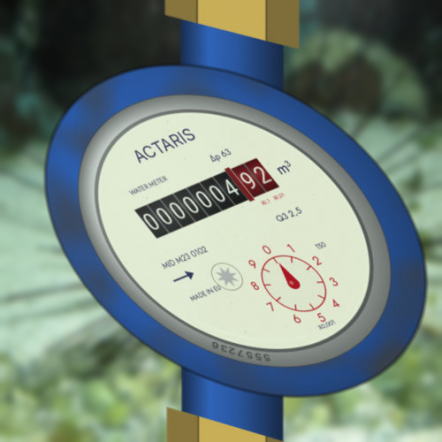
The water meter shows value=4.920 unit=m³
